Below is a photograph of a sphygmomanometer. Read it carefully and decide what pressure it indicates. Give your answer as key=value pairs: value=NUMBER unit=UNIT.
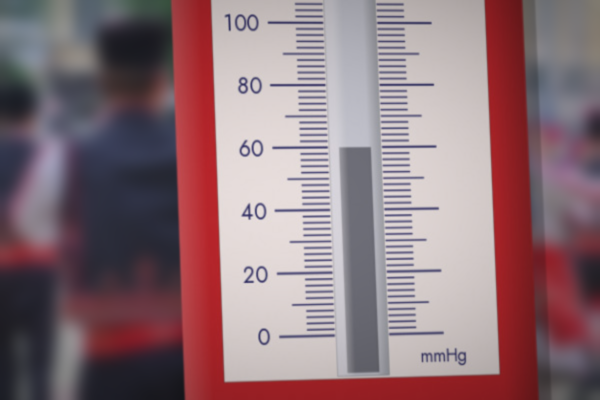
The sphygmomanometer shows value=60 unit=mmHg
